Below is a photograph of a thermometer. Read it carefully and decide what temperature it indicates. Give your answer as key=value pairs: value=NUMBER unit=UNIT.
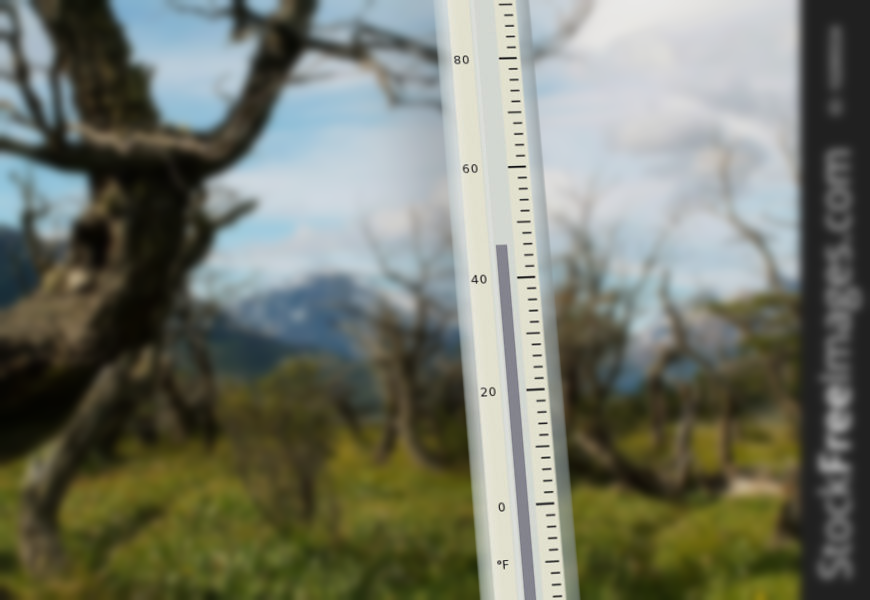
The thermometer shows value=46 unit=°F
